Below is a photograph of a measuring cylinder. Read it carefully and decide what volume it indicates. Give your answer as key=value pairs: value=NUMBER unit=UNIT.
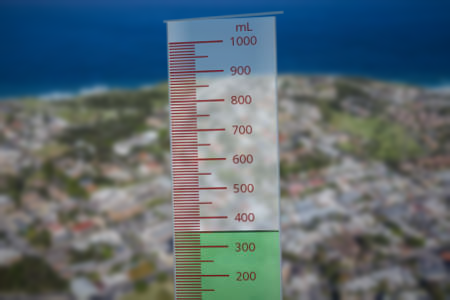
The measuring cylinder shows value=350 unit=mL
